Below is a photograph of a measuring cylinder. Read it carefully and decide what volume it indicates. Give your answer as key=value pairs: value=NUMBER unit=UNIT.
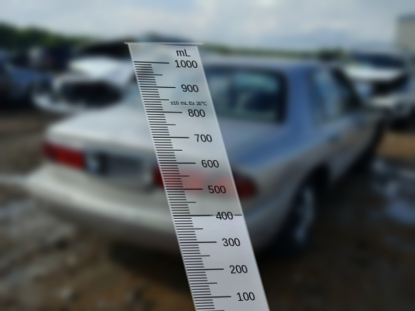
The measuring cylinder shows value=400 unit=mL
